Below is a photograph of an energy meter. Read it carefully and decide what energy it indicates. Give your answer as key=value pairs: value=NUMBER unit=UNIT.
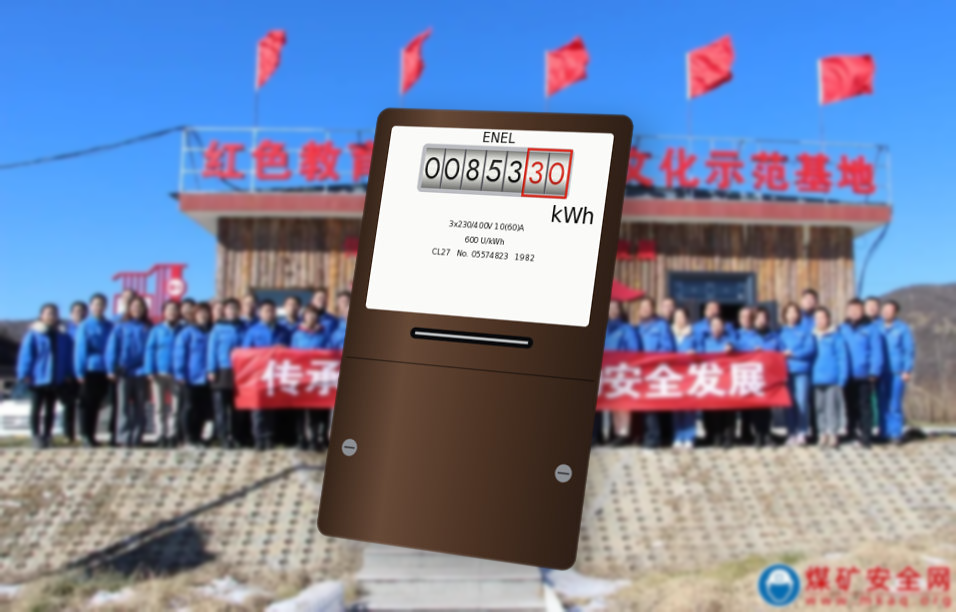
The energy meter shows value=853.30 unit=kWh
